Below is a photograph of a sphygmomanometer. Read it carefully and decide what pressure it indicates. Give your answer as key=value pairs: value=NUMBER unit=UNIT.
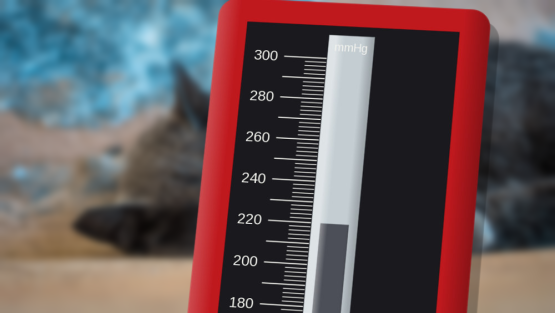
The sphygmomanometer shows value=220 unit=mmHg
